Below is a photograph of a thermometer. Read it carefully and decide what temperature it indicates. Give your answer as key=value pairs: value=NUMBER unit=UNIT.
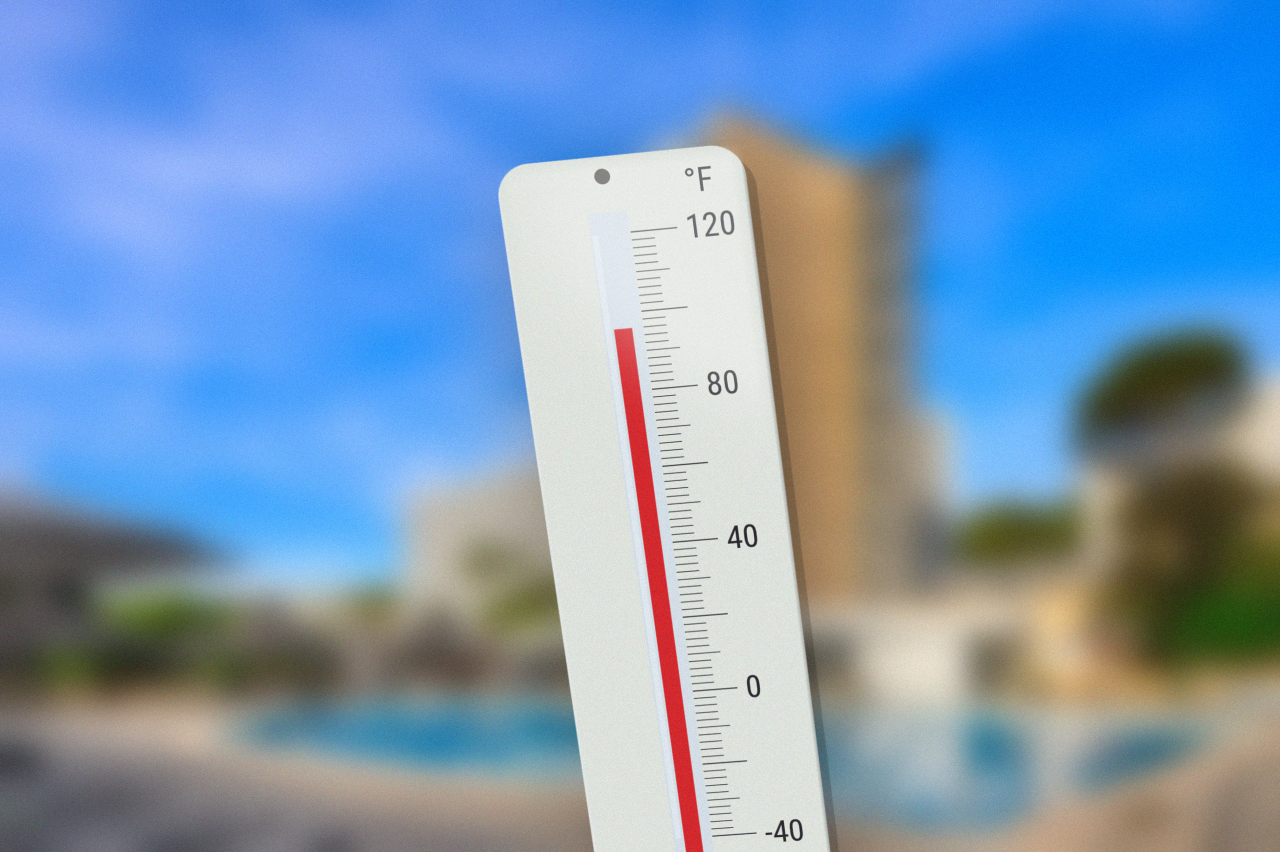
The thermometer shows value=96 unit=°F
